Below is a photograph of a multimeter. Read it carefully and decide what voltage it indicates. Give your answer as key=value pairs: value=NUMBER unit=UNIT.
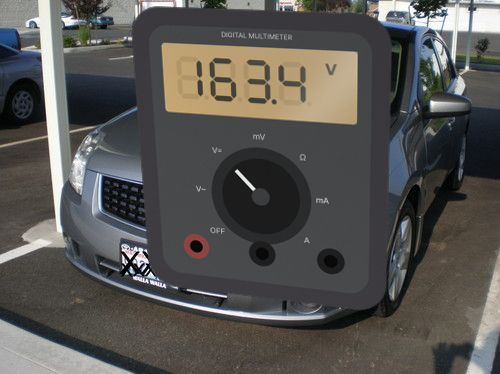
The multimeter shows value=163.4 unit=V
